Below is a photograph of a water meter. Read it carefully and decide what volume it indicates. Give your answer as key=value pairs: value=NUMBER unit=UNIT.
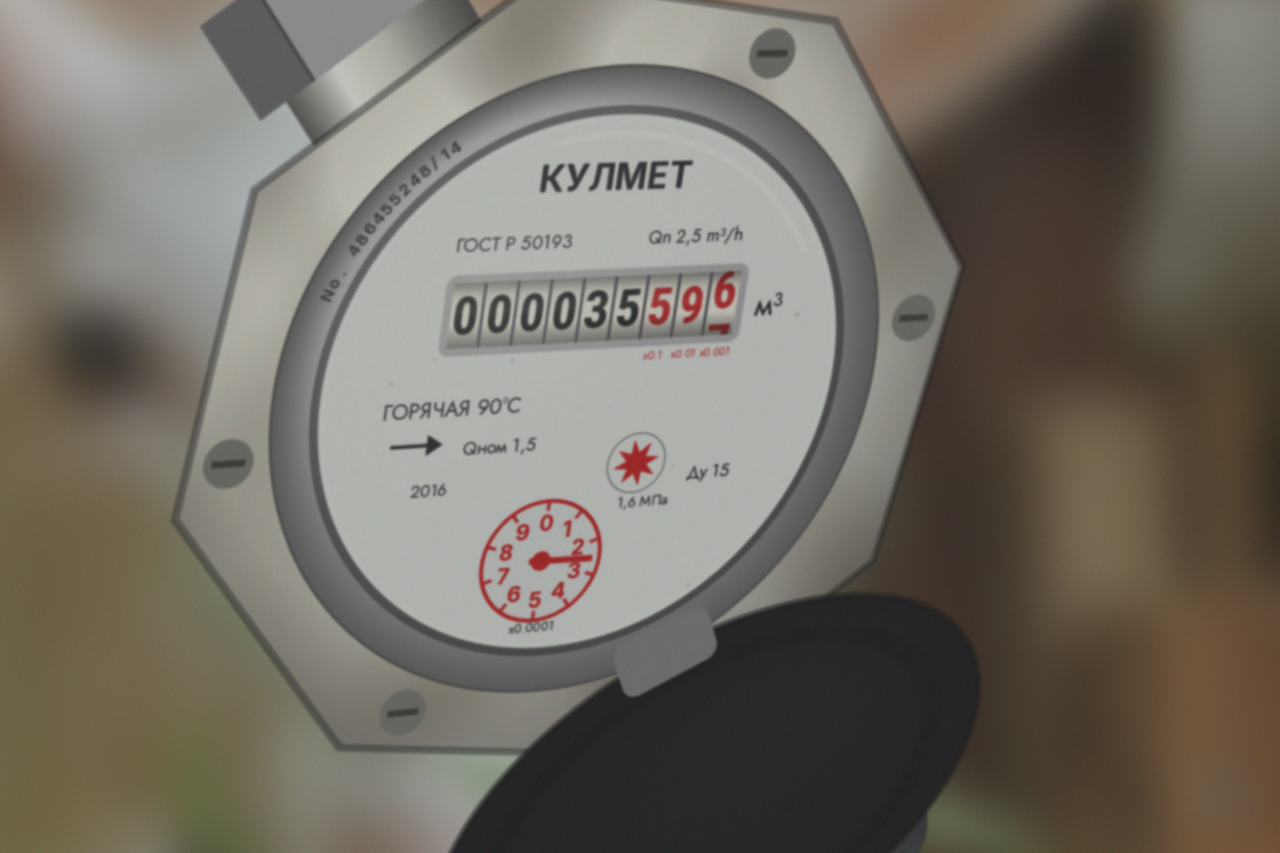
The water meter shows value=35.5962 unit=m³
